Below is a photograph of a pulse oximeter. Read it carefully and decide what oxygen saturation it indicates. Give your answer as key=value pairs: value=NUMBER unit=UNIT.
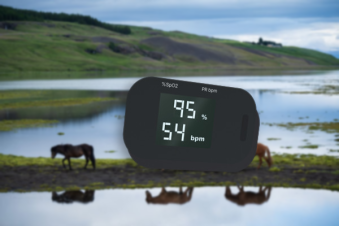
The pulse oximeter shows value=95 unit=%
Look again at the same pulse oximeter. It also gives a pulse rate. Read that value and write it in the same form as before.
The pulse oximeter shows value=54 unit=bpm
